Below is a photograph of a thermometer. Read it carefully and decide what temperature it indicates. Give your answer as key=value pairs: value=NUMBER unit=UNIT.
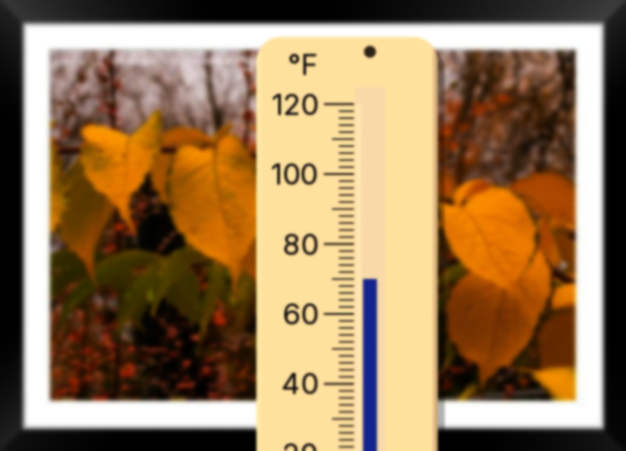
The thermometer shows value=70 unit=°F
